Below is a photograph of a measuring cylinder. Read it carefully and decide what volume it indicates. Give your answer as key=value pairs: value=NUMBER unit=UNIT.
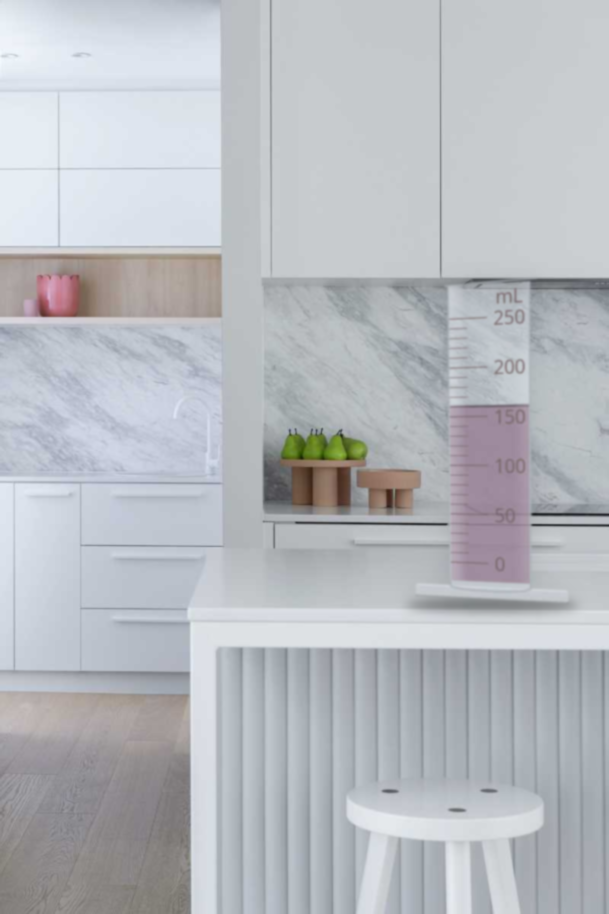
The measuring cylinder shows value=160 unit=mL
